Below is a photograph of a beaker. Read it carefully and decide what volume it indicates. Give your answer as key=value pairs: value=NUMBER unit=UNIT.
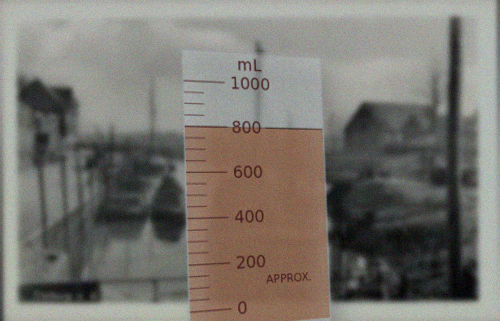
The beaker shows value=800 unit=mL
